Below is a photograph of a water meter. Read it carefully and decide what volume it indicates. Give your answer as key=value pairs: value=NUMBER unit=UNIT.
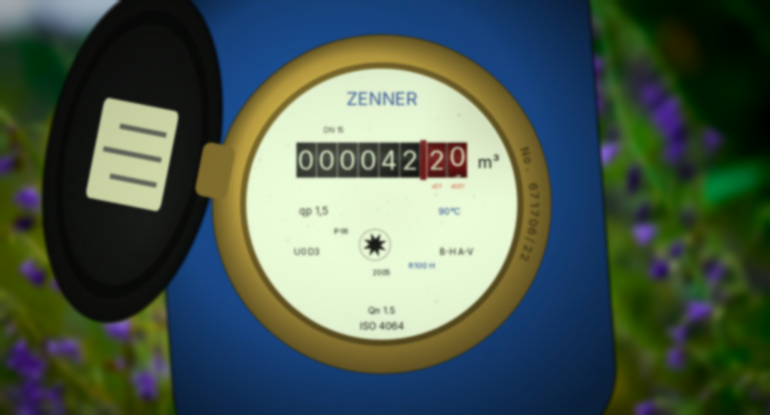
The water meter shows value=42.20 unit=m³
